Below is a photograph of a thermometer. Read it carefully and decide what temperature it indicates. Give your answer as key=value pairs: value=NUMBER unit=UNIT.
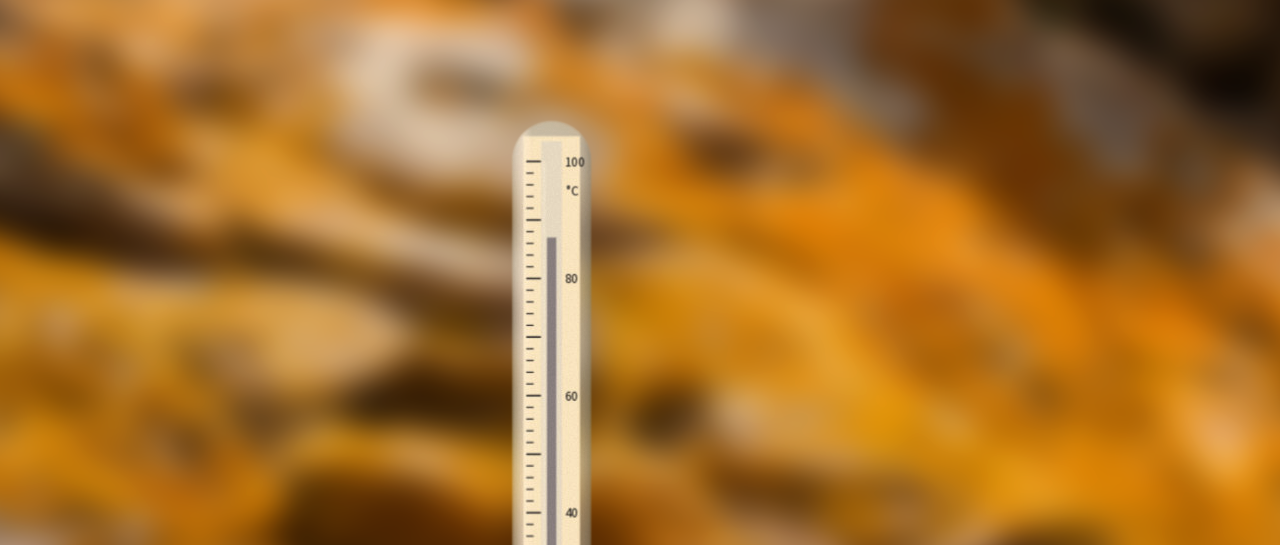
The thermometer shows value=87 unit=°C
